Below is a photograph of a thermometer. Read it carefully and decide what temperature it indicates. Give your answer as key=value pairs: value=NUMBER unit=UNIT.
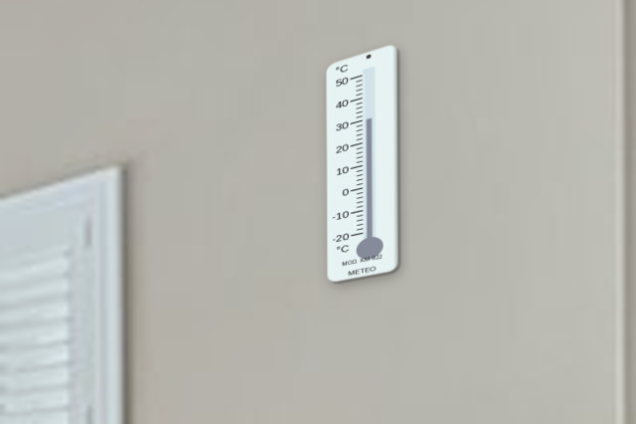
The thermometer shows value=30 unit=°C
